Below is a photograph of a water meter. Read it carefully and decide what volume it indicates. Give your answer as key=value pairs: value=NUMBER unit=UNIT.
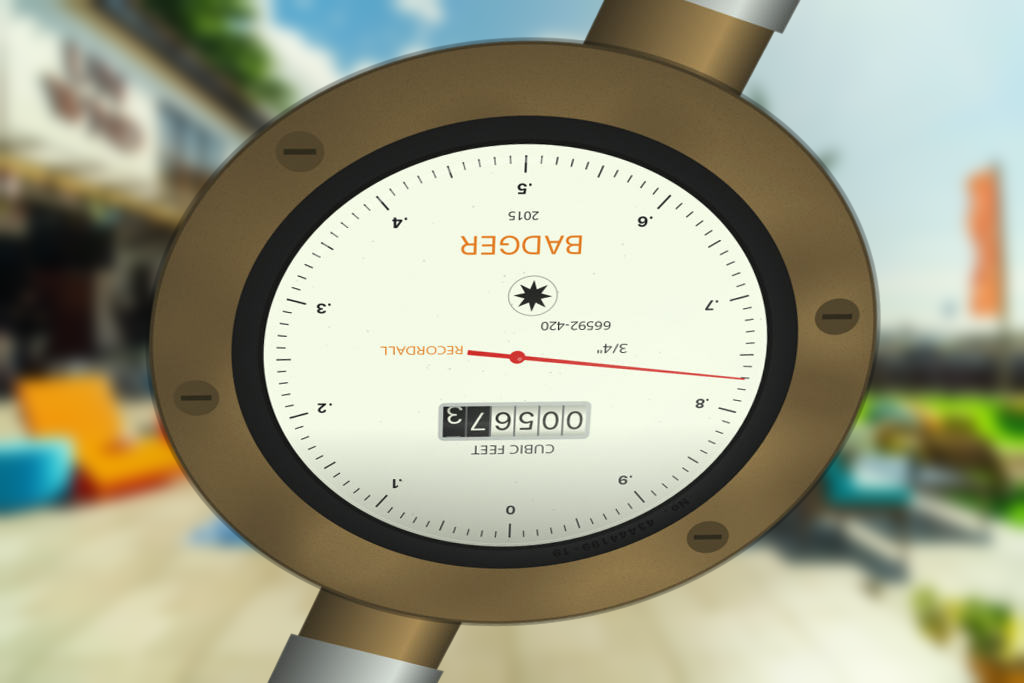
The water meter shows value=5672.77 unit=ft³
